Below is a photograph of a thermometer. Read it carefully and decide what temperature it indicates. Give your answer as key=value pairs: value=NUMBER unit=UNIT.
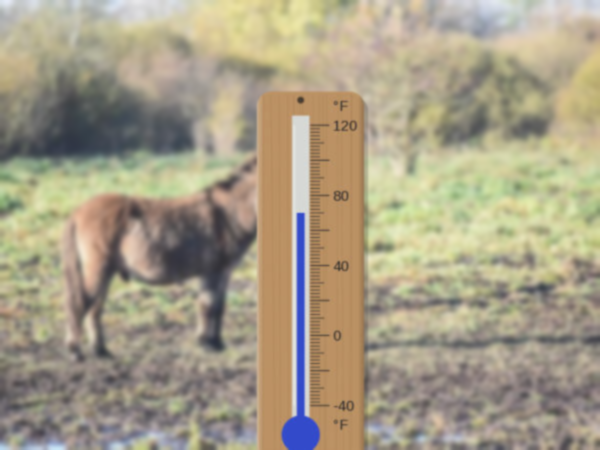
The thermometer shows value=70 unit=°F
